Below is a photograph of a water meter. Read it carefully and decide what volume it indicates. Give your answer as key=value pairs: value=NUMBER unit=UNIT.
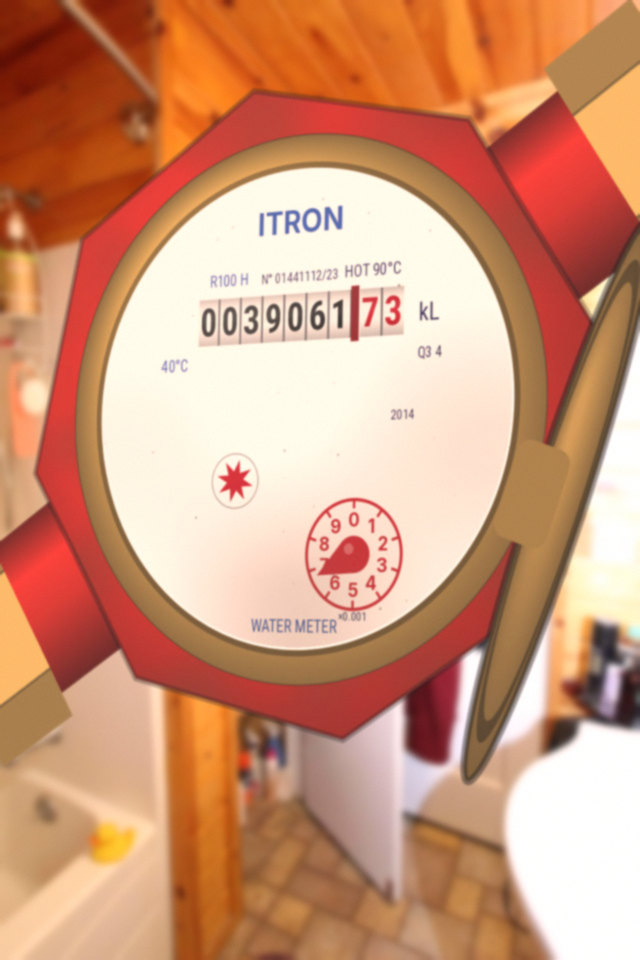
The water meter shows value=39061.736 unit=kL
